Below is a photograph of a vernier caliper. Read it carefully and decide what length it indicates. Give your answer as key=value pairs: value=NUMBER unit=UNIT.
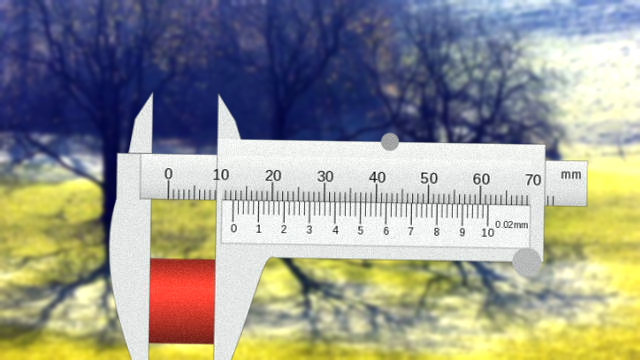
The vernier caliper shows value=12.5 unit=mm
